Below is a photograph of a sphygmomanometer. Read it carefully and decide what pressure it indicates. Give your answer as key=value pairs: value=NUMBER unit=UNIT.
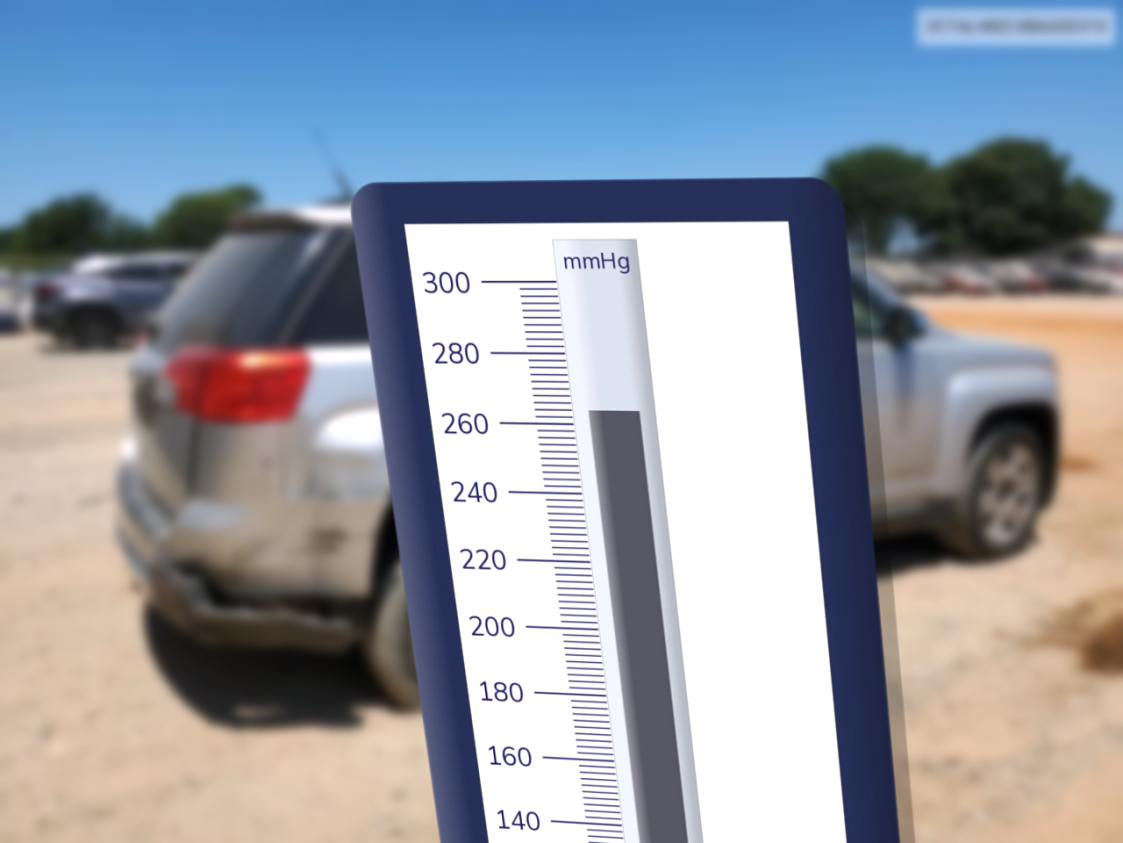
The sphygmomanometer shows value=264 unit=mmHg
